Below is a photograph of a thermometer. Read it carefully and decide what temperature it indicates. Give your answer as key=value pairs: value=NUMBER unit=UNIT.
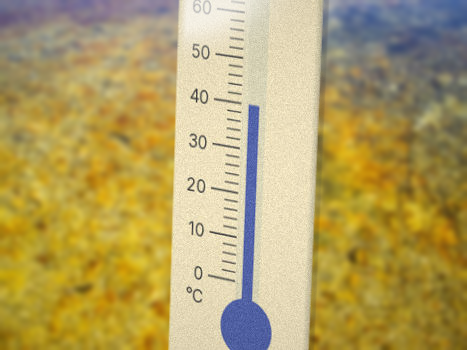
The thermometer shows value=40 unit=°C
